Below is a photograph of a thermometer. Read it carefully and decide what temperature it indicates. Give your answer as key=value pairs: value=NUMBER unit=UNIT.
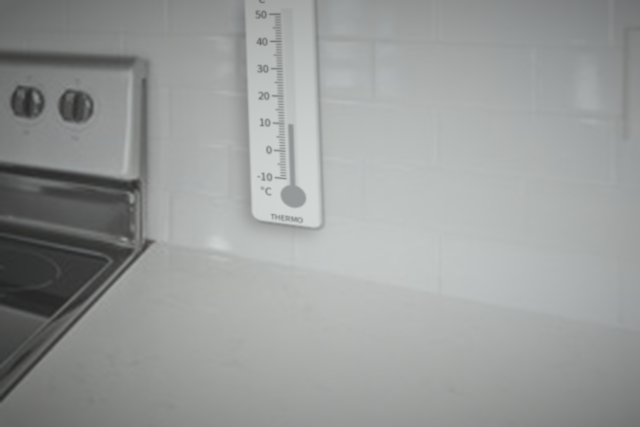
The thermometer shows value=10 unit=°C
